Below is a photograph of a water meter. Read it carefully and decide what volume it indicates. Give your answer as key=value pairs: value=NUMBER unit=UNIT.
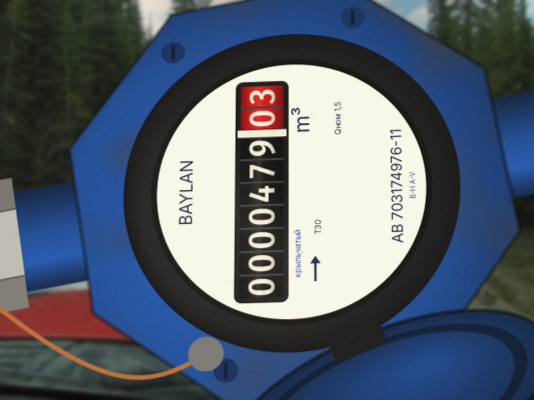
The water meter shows value=479.03 unit=m³
